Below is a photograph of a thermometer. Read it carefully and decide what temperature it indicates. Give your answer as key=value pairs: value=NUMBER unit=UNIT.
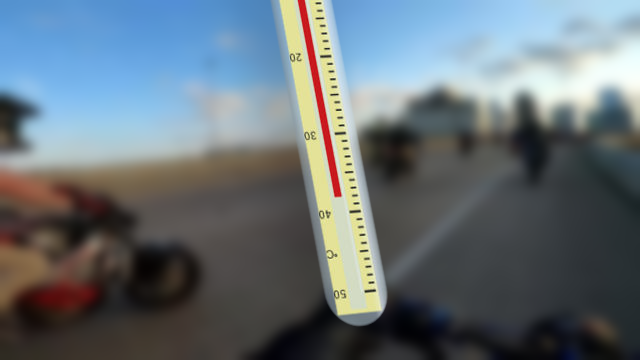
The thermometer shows value=38 unit=°C
